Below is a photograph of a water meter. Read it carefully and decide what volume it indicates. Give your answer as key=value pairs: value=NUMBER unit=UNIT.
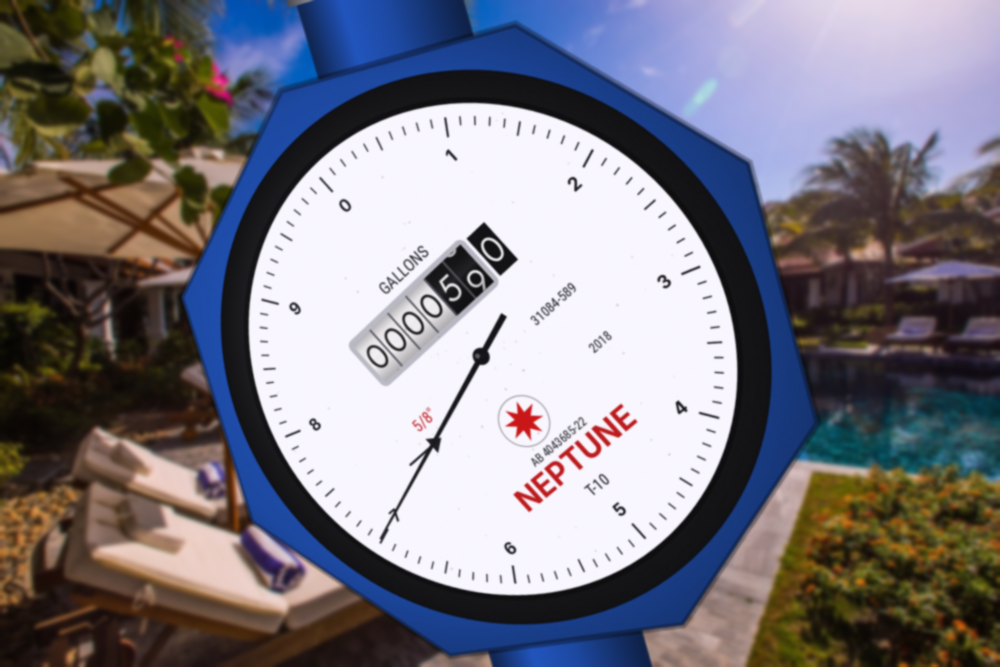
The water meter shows value=587.0 unit=gal
